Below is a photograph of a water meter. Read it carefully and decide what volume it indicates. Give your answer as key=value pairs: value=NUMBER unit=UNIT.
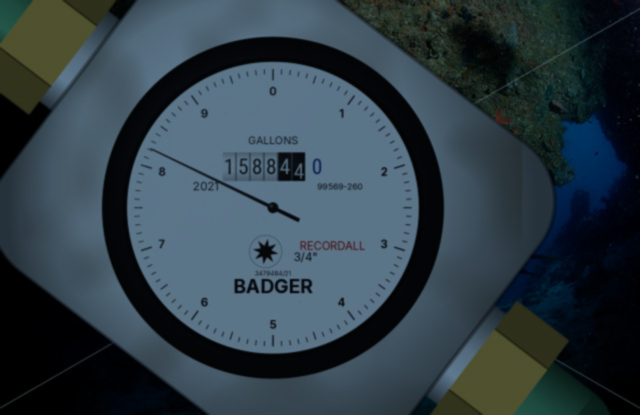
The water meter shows value=1588438.2 unit=gal
